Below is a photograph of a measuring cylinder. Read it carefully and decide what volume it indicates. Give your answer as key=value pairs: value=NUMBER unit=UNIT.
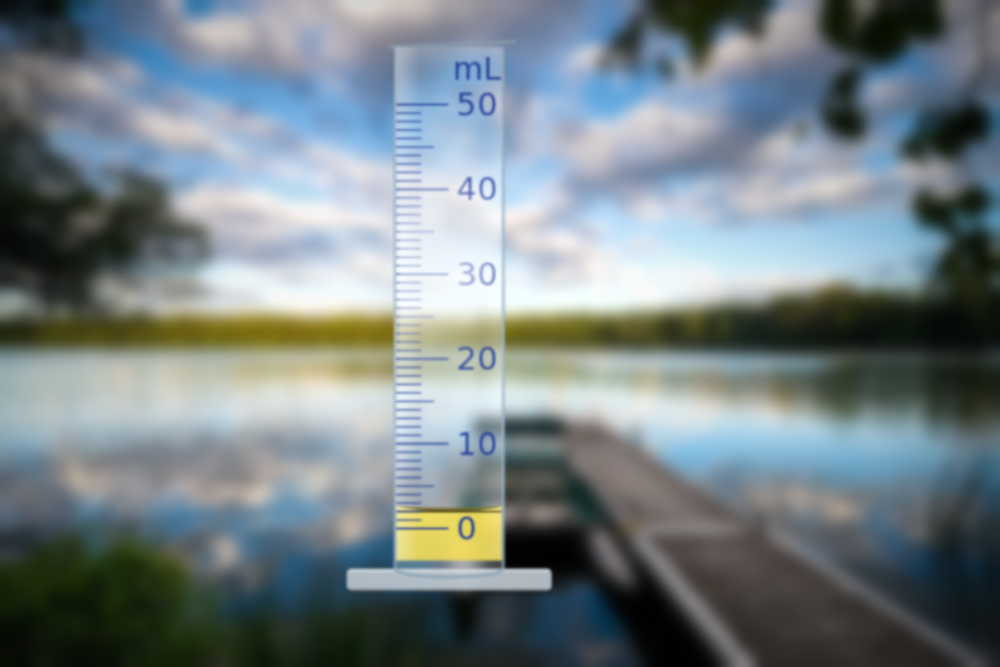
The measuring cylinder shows value=2 unit=mL
